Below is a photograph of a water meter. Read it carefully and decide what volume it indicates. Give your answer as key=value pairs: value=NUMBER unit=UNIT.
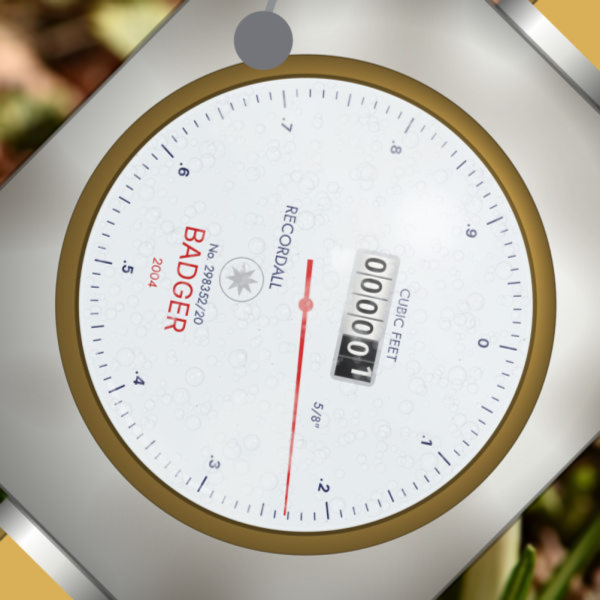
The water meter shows value=1.23 unit=ft³
